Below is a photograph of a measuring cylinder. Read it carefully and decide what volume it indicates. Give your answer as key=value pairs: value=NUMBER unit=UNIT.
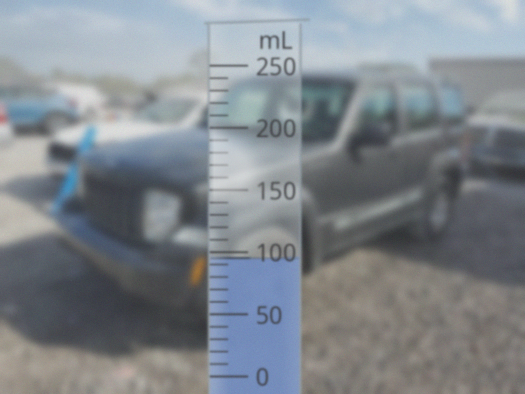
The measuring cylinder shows value=95 unit=mL
